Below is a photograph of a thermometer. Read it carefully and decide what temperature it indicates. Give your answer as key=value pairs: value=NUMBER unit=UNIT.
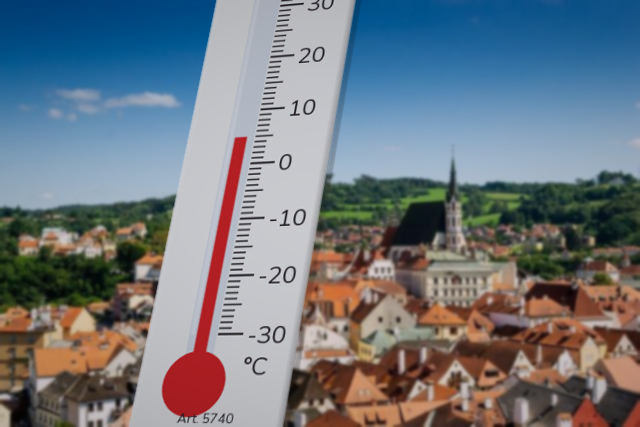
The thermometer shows value=5 unit=°C
